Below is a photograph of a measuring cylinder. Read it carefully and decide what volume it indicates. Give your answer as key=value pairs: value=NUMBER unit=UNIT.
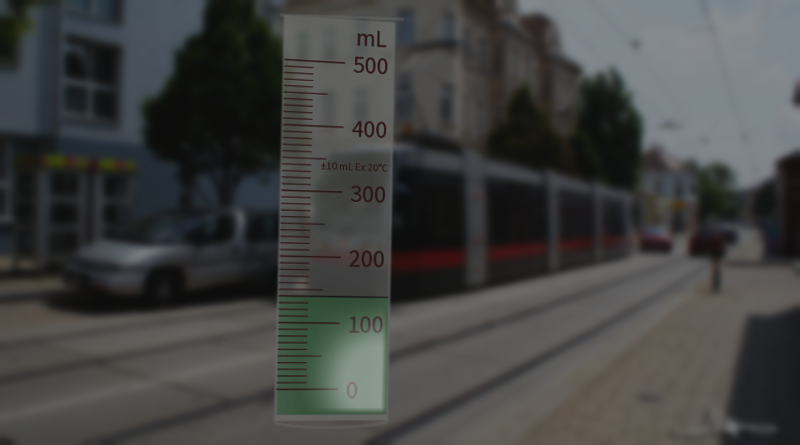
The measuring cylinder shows value=140 unit=mL
